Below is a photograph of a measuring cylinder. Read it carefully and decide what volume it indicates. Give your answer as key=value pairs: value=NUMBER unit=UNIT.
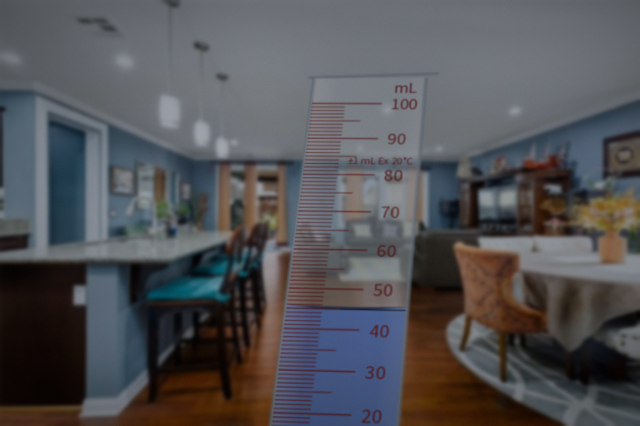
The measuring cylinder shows value=45 unit=mL
